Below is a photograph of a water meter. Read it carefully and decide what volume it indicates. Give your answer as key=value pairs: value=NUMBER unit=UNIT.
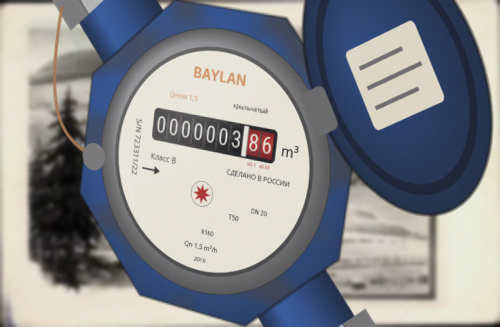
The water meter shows value=3.86 unit=m³
